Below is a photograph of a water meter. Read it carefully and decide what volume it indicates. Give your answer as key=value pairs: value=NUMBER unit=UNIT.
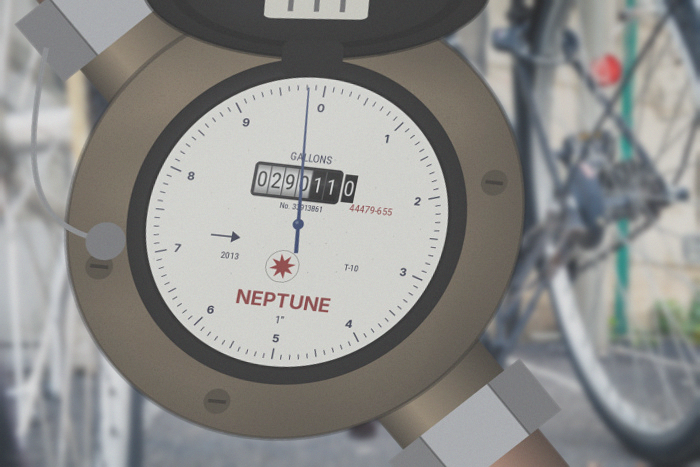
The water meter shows value=290109.8 unit=gal
